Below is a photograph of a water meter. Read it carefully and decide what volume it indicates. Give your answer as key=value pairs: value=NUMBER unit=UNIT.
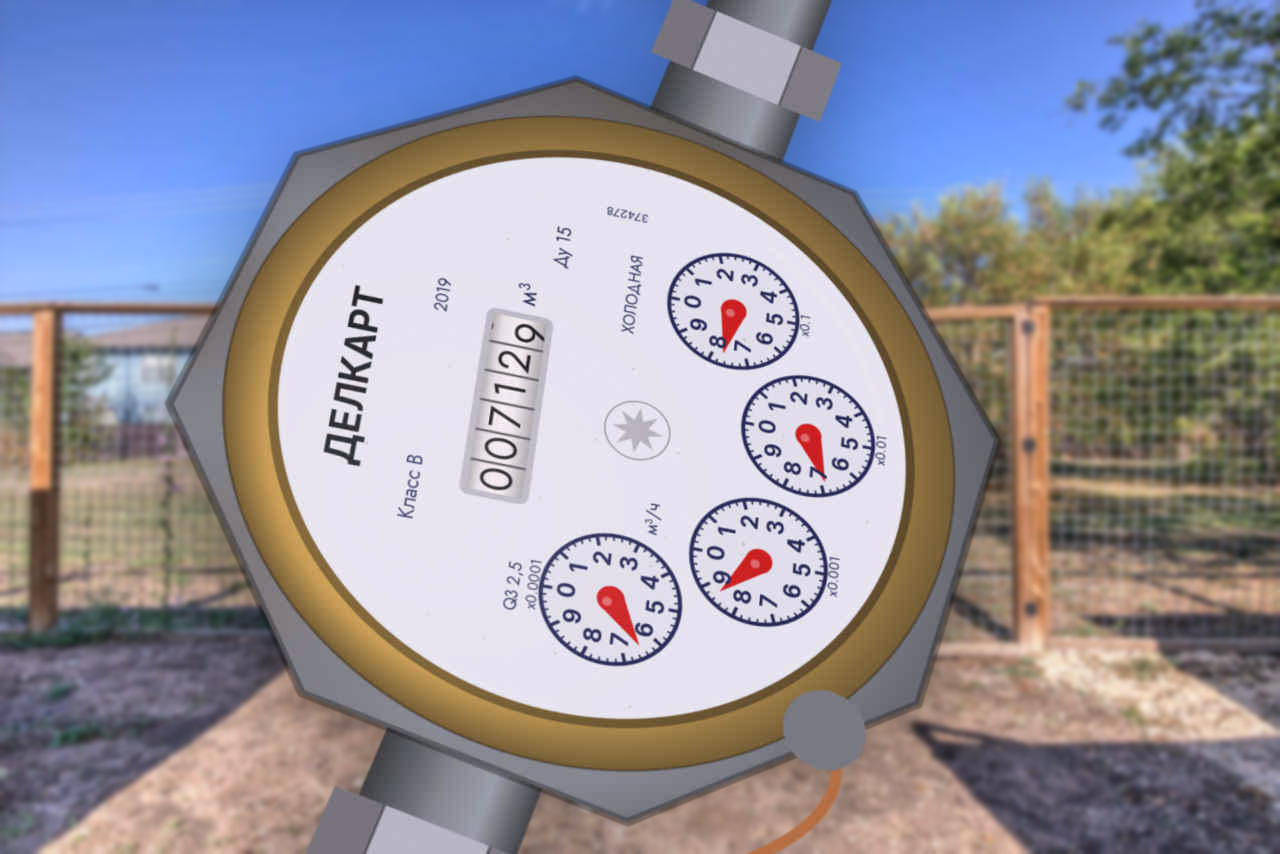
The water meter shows value=7128.7686 unit=m³
